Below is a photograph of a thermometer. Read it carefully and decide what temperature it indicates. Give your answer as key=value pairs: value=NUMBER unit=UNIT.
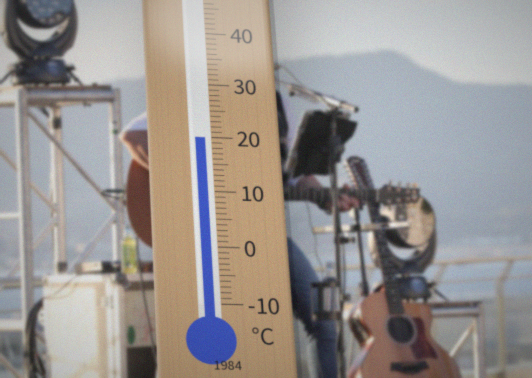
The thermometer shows value=20 unit=°C
